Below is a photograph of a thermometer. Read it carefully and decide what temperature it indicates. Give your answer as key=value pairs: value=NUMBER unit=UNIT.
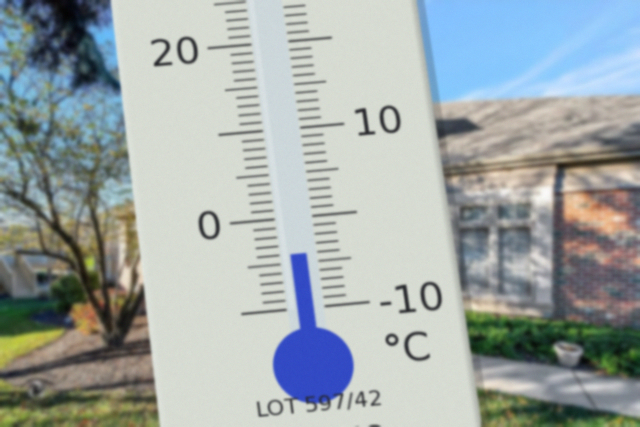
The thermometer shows value=-4 unit=°C
